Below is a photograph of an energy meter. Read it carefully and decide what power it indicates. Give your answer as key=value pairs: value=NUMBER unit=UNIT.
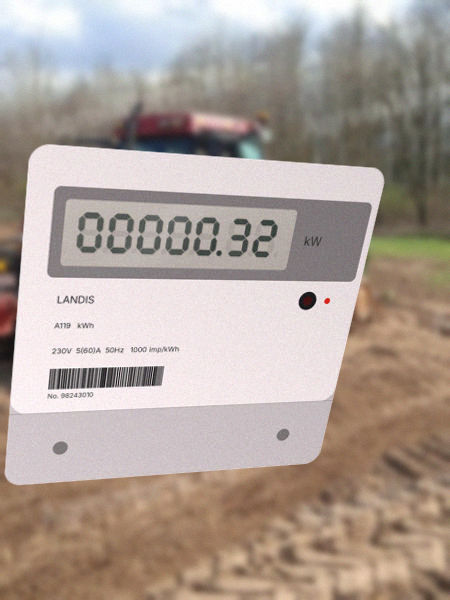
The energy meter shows value=0.32 unit=kW
